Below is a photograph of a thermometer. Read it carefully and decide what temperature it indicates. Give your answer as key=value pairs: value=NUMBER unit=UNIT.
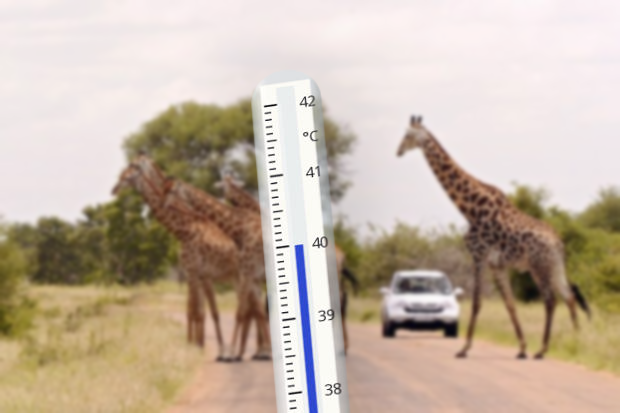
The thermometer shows value=40 unit=°C
